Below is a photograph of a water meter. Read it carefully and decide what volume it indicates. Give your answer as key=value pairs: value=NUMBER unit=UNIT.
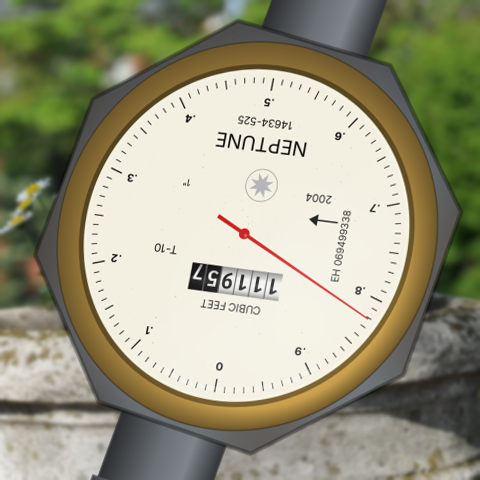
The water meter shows value=111956.82 unit=ft³
